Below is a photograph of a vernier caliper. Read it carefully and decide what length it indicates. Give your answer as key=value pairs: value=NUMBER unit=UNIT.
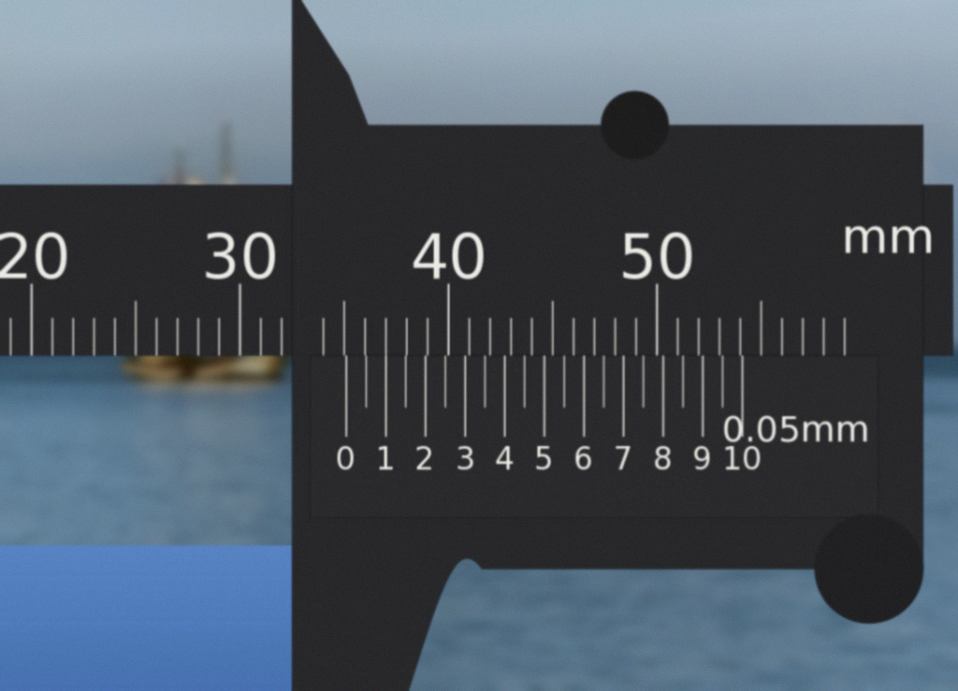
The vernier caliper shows value=35.1 unit=mm
